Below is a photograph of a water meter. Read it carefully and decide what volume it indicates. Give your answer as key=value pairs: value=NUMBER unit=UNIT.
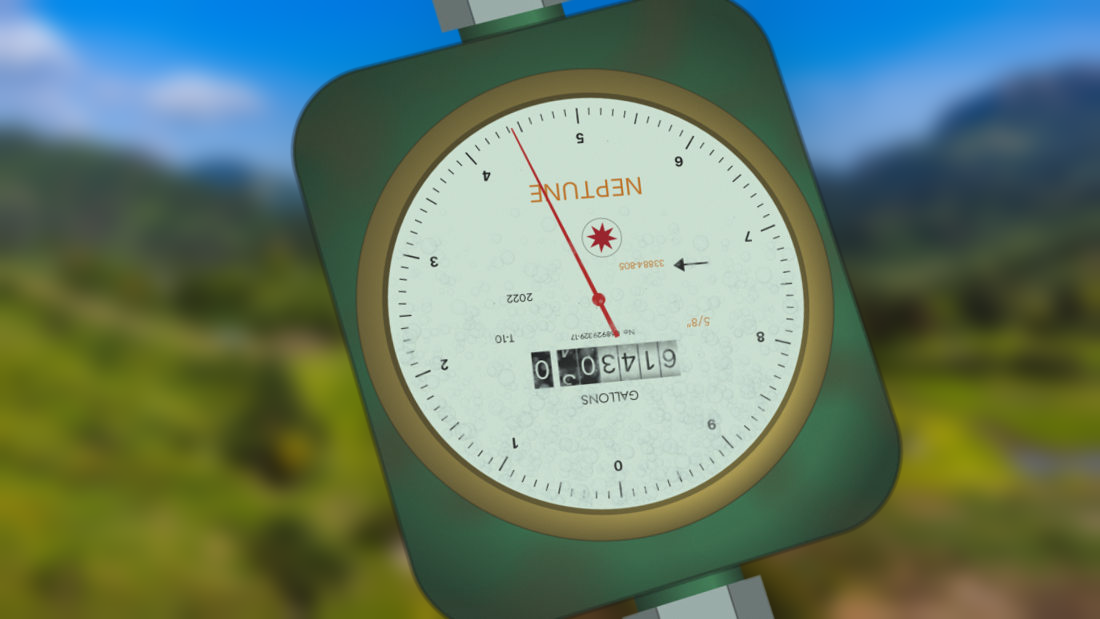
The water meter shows value=6143034.4 unit=gal
